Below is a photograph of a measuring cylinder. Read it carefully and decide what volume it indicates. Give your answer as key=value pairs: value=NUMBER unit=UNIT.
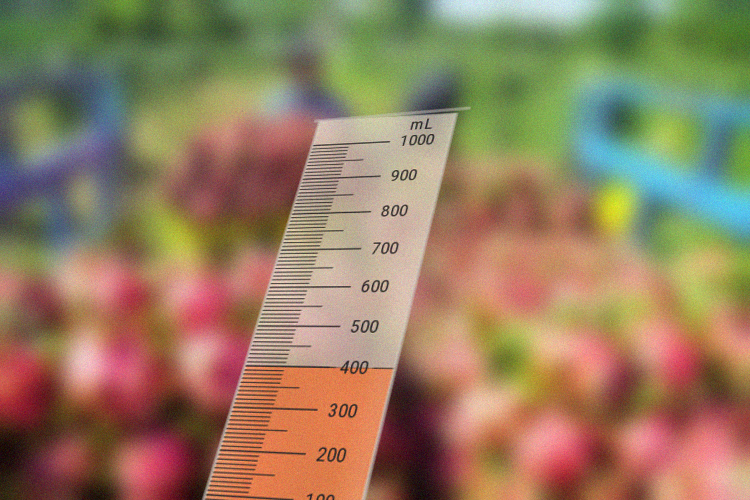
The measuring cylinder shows value=400 unit=mL
